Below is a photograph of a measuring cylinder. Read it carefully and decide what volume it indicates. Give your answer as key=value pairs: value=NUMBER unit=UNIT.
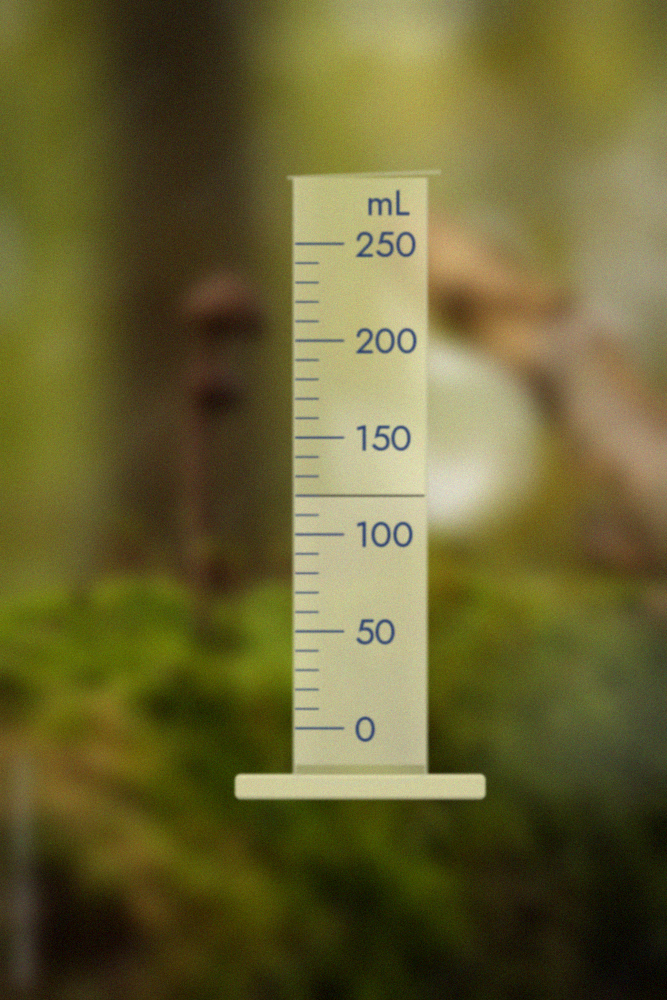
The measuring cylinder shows value=120 unit=mL
